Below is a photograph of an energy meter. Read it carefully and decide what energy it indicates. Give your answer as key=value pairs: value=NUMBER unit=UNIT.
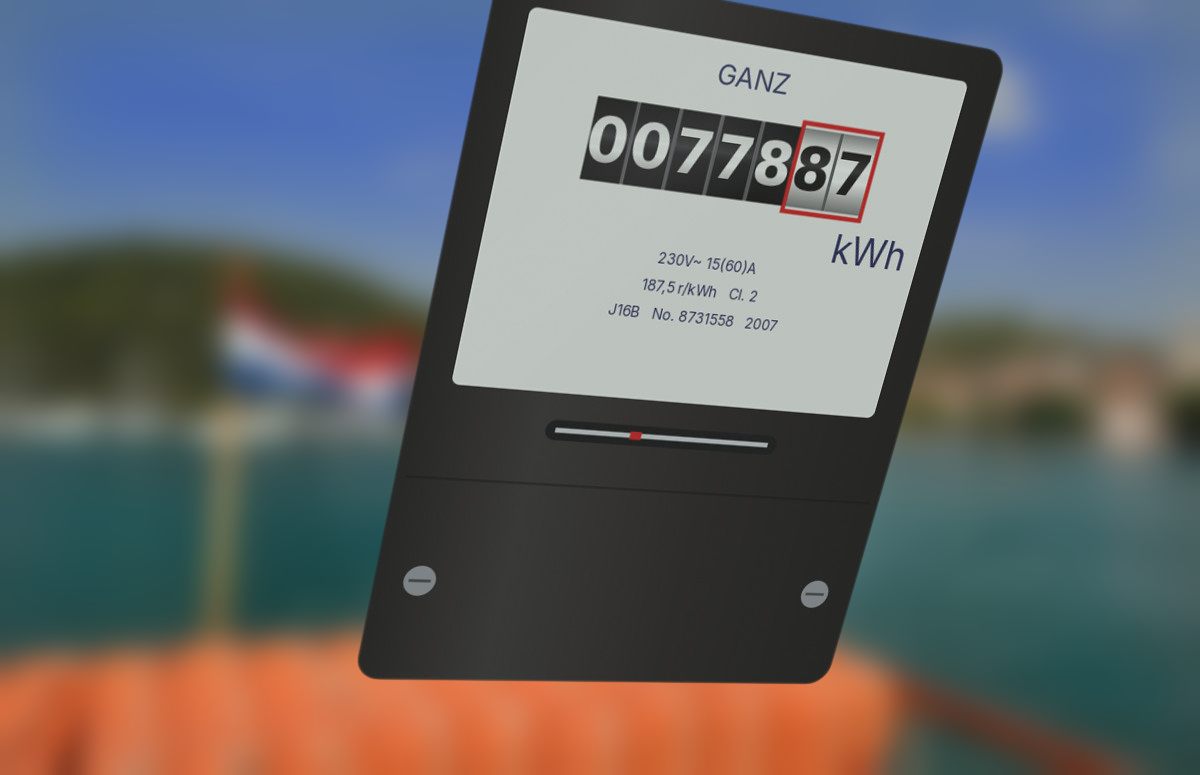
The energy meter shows value=778.87 unit=kWh
